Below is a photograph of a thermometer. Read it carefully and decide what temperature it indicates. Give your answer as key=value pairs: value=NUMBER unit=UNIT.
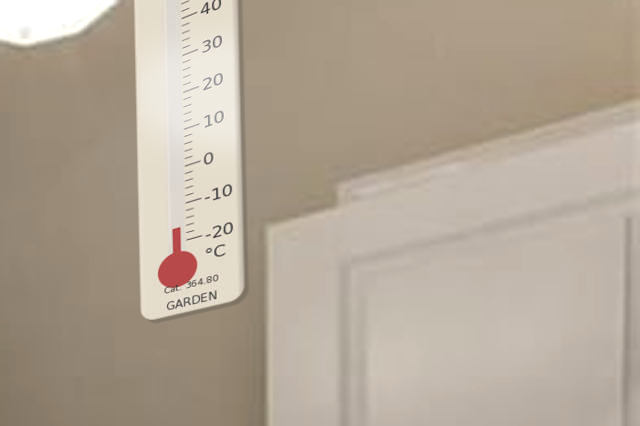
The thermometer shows value=-16 unit=°C
